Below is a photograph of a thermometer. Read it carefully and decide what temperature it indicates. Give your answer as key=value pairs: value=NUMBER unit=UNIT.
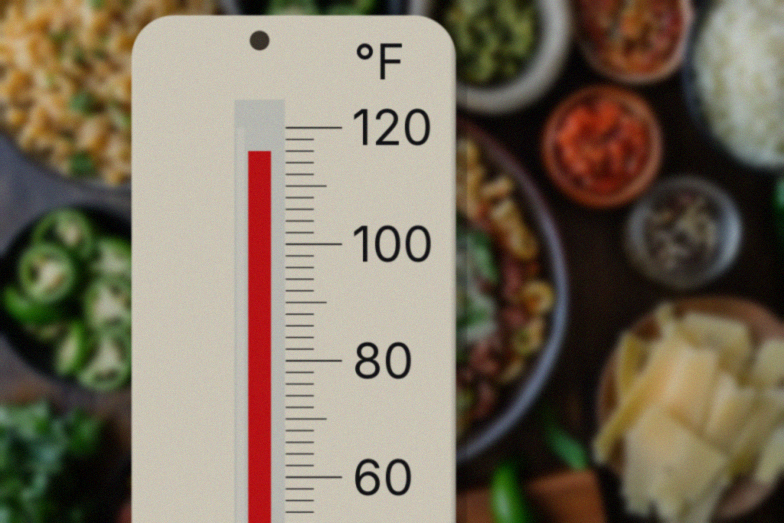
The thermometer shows value=116 unit=°F
